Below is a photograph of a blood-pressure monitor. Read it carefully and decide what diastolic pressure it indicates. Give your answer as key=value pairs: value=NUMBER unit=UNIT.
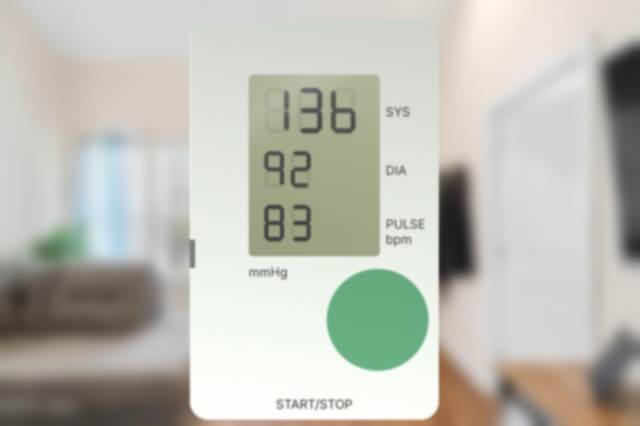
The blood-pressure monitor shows value=92 unit=mmHg
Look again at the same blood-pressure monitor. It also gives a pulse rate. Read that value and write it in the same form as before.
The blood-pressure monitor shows value=83 unit=bpm
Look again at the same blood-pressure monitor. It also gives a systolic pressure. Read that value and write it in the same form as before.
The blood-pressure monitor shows value=136 unit=mmHg
